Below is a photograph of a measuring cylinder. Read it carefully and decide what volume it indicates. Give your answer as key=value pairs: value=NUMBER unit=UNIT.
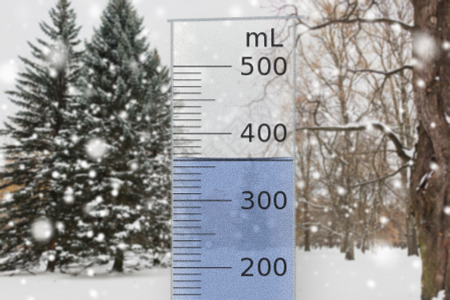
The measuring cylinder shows value=360 unit=mL
